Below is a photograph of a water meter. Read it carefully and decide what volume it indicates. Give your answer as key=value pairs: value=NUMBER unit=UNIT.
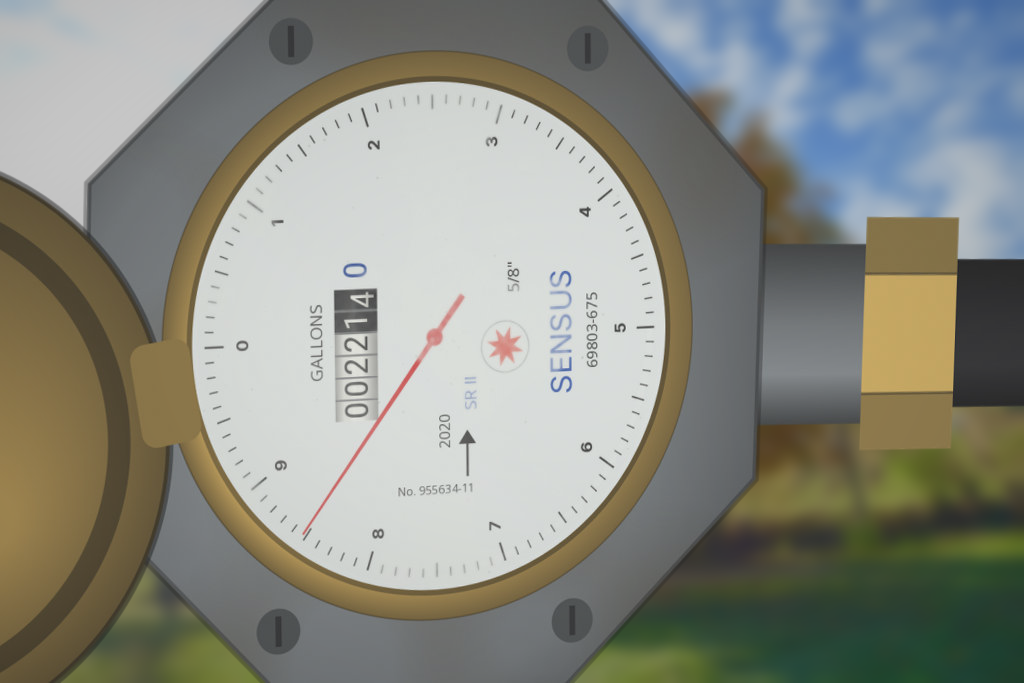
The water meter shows value=22138.5 unit=gal
